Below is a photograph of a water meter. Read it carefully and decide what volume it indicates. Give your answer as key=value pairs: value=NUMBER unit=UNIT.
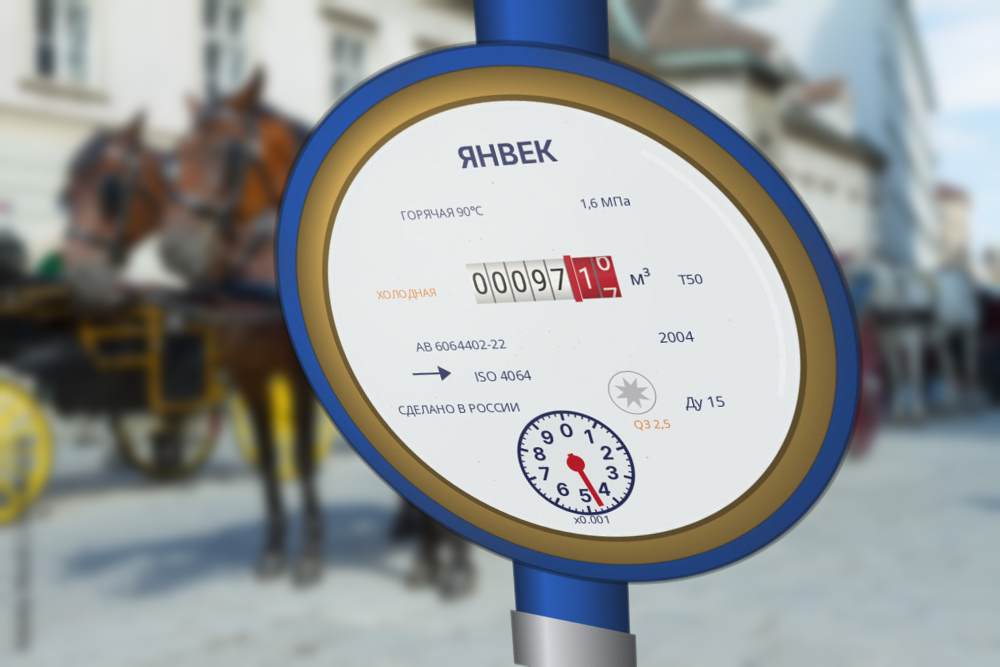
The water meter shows value=97.164 unit=m³
